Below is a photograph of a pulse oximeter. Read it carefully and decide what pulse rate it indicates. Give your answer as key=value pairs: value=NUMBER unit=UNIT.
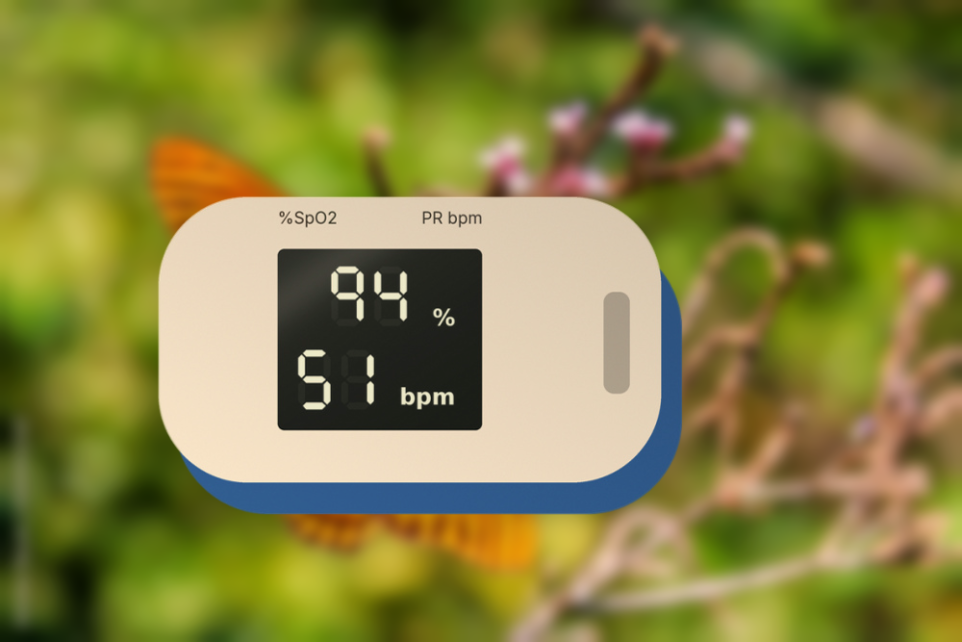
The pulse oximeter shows value=51 unit=bpm
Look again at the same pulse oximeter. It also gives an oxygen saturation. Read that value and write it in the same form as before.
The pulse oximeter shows value=94 unit=%
